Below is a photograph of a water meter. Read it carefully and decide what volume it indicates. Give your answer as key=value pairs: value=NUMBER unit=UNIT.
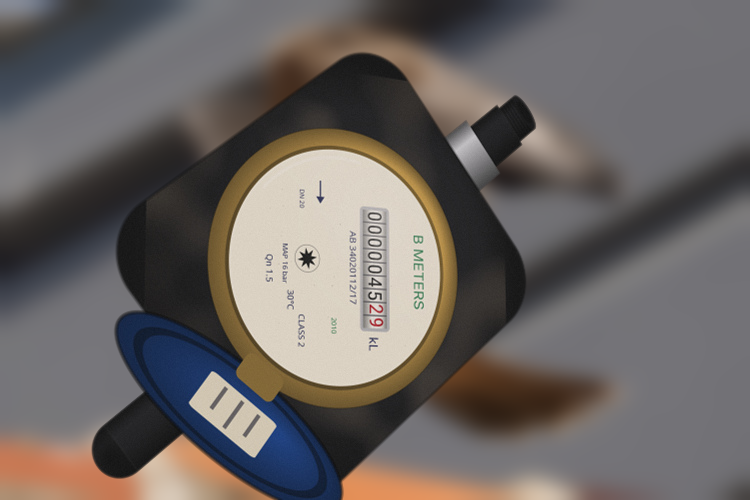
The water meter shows value=45.29 unit=kL
